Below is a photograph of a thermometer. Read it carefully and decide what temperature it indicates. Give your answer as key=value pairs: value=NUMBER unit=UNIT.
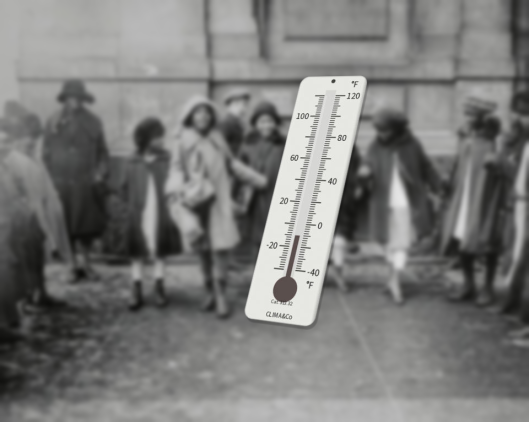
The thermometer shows value=-10 unit=°F
